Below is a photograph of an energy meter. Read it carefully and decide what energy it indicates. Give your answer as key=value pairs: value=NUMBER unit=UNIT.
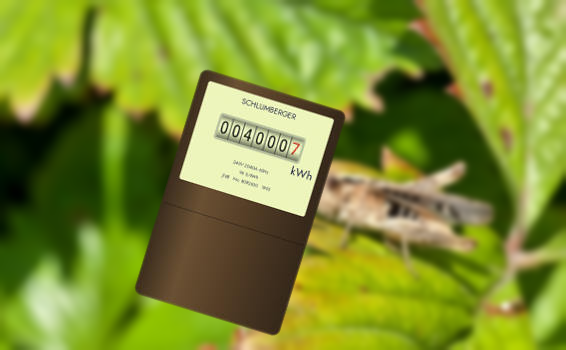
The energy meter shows value=4000.7 unit=kWh
